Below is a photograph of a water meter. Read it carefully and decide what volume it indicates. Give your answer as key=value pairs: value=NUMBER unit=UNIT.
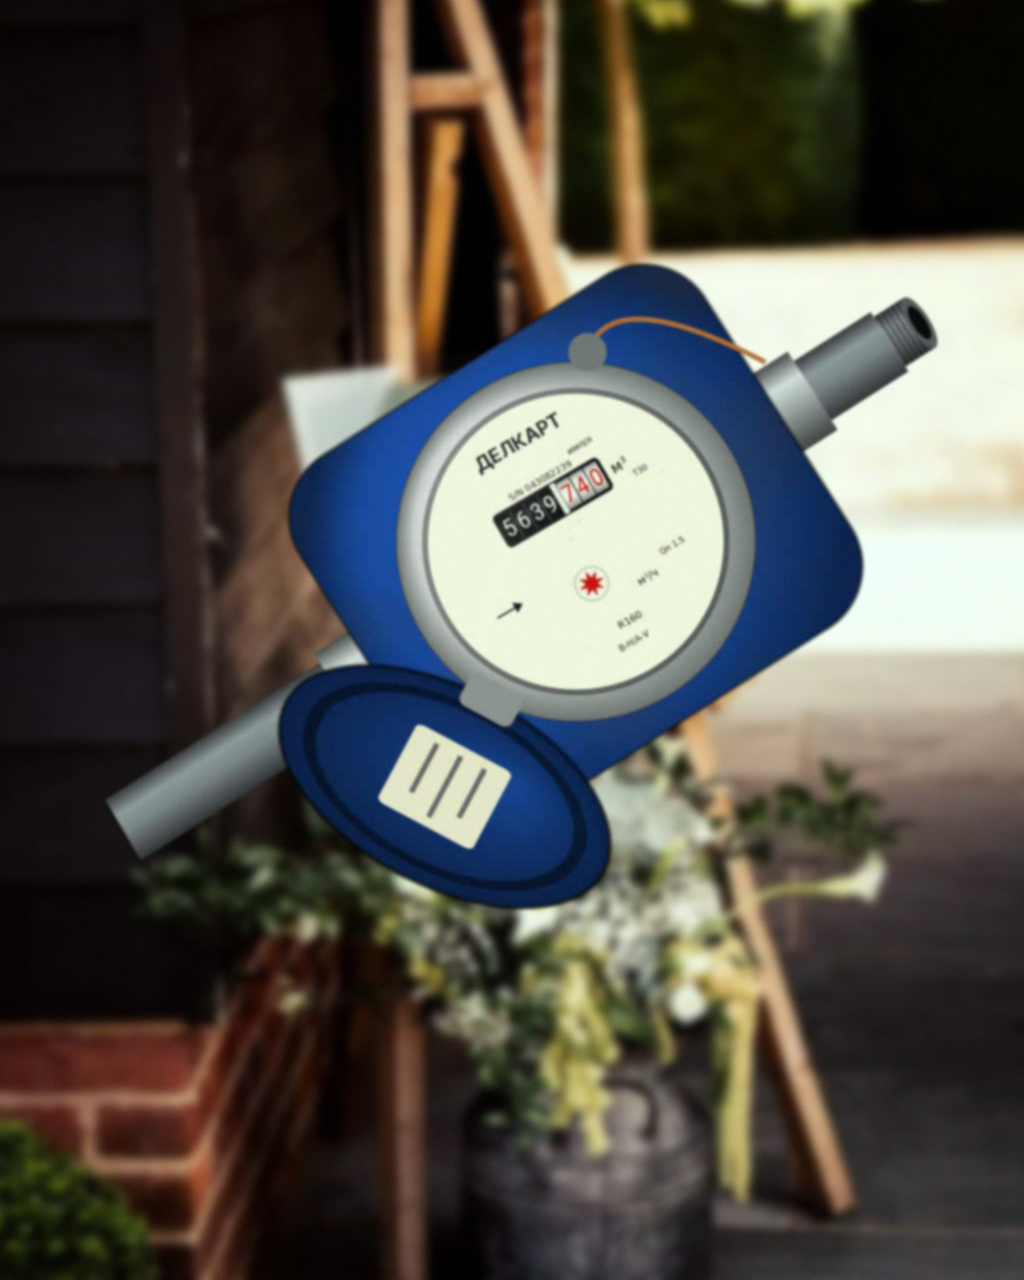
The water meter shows value=5639.740 unit=m³
